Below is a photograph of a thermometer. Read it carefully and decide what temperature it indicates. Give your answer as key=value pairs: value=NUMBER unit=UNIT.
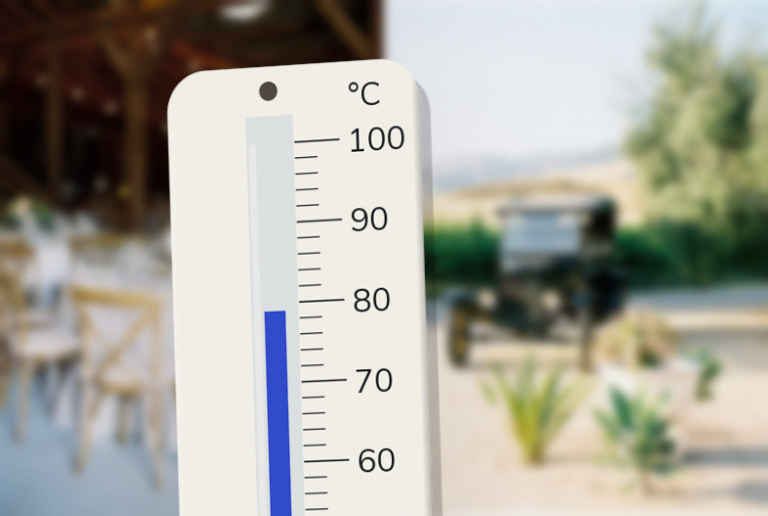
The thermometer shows value=79 unit=°C
